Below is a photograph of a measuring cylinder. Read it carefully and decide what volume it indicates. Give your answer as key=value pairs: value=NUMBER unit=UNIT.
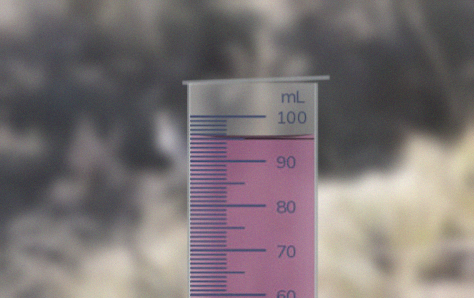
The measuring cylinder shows value=95 unit=mL
